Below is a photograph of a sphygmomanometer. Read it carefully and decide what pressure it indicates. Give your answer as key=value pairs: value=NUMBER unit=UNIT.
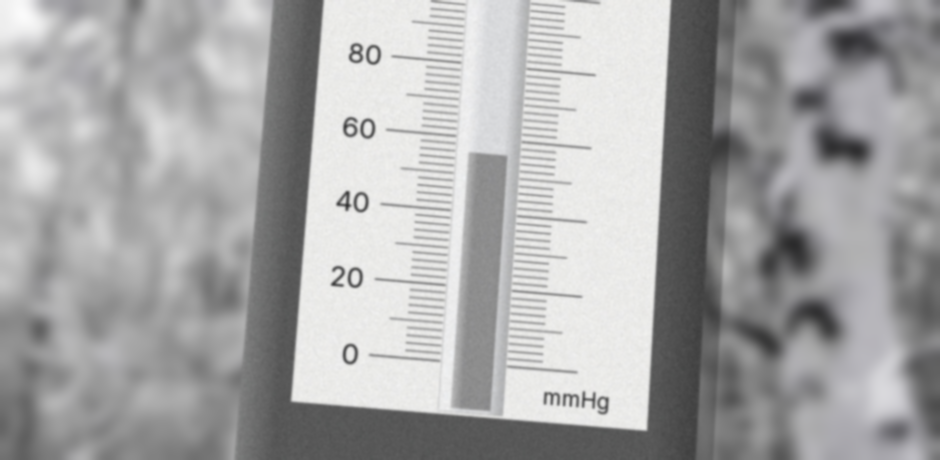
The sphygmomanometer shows value=56 unit=mmHg
